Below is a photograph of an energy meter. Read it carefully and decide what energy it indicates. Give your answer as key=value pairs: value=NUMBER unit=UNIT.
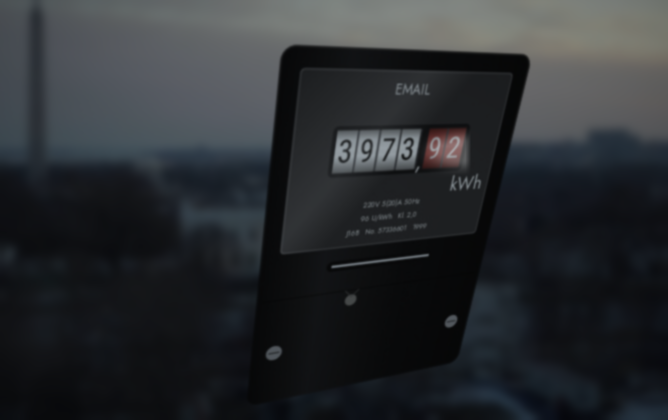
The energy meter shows value=3973.92 unit=kWh
